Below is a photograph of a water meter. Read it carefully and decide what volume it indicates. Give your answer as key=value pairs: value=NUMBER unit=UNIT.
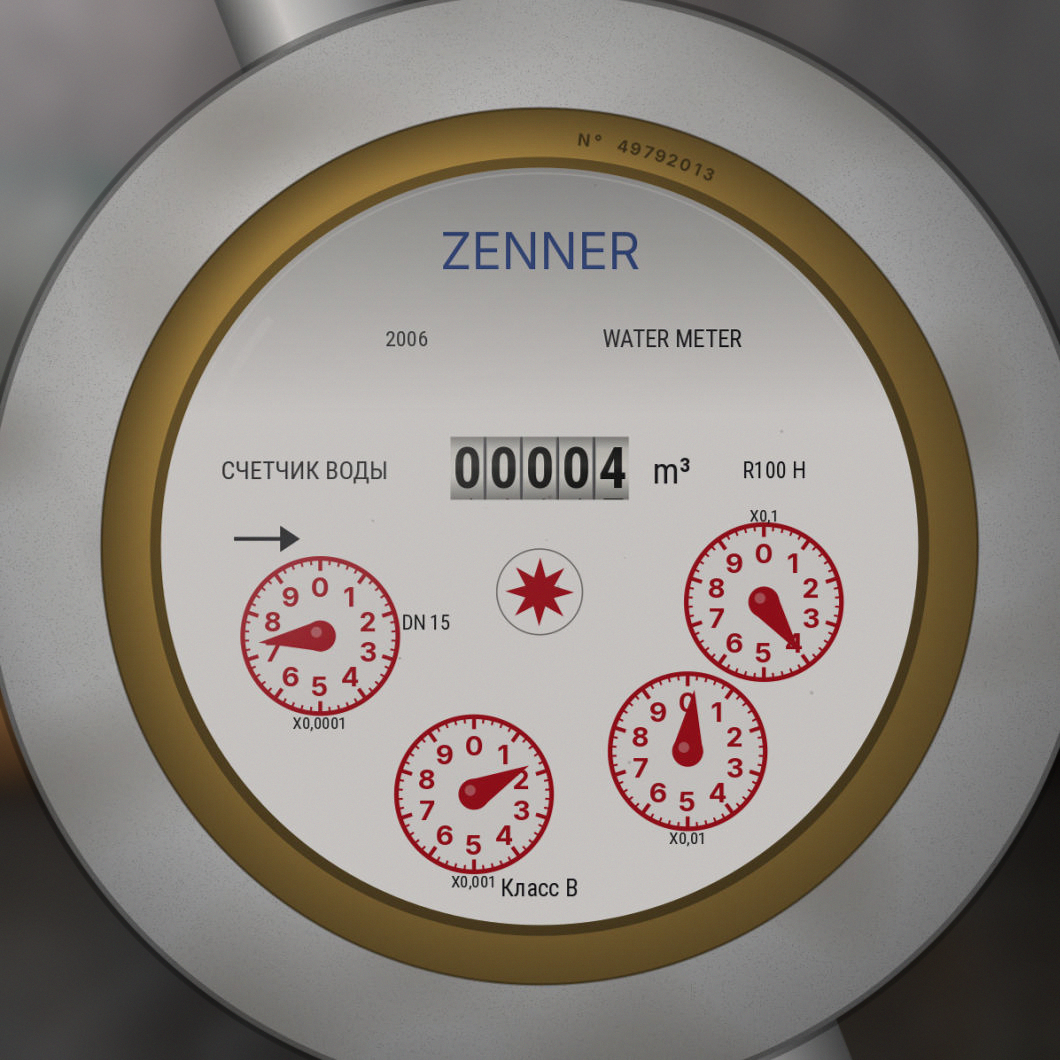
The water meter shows value=4.4017 unit=m³
